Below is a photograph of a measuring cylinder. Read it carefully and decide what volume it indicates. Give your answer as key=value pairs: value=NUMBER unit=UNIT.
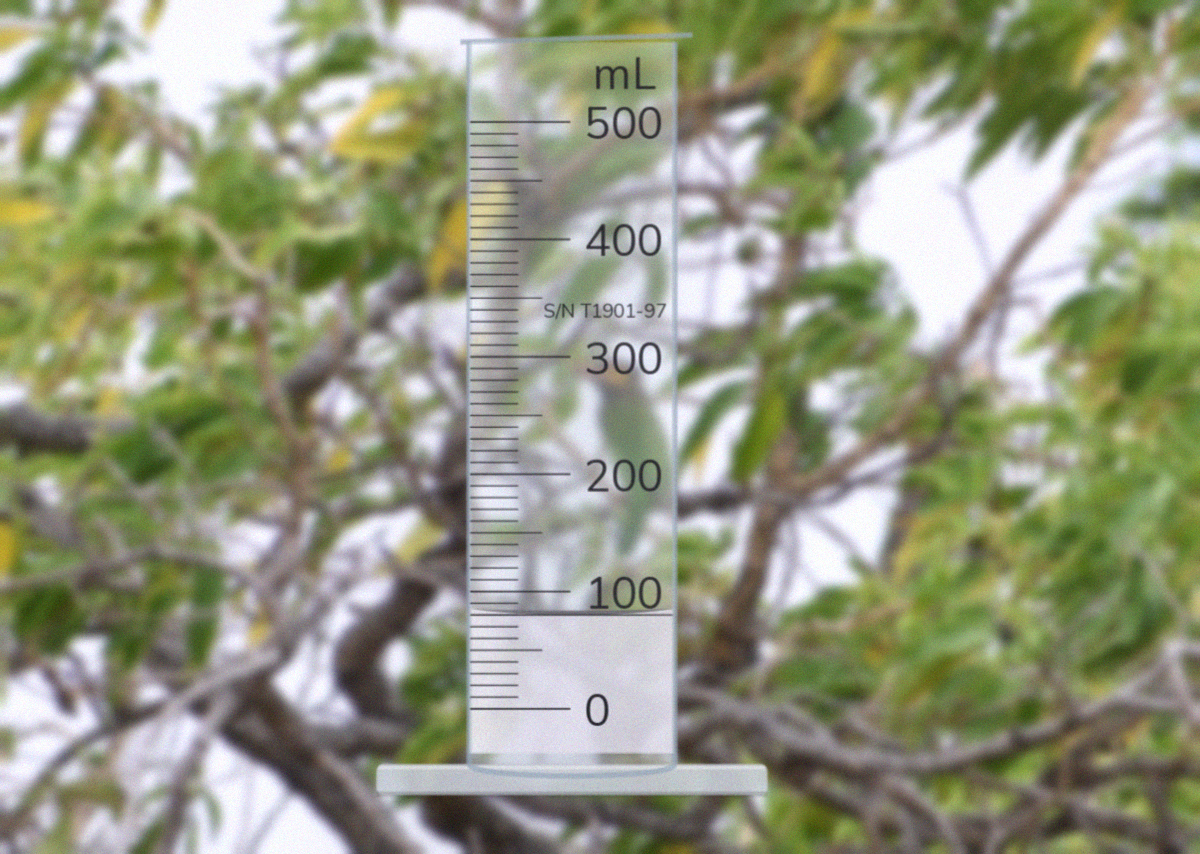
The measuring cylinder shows value=80 unit=mL
